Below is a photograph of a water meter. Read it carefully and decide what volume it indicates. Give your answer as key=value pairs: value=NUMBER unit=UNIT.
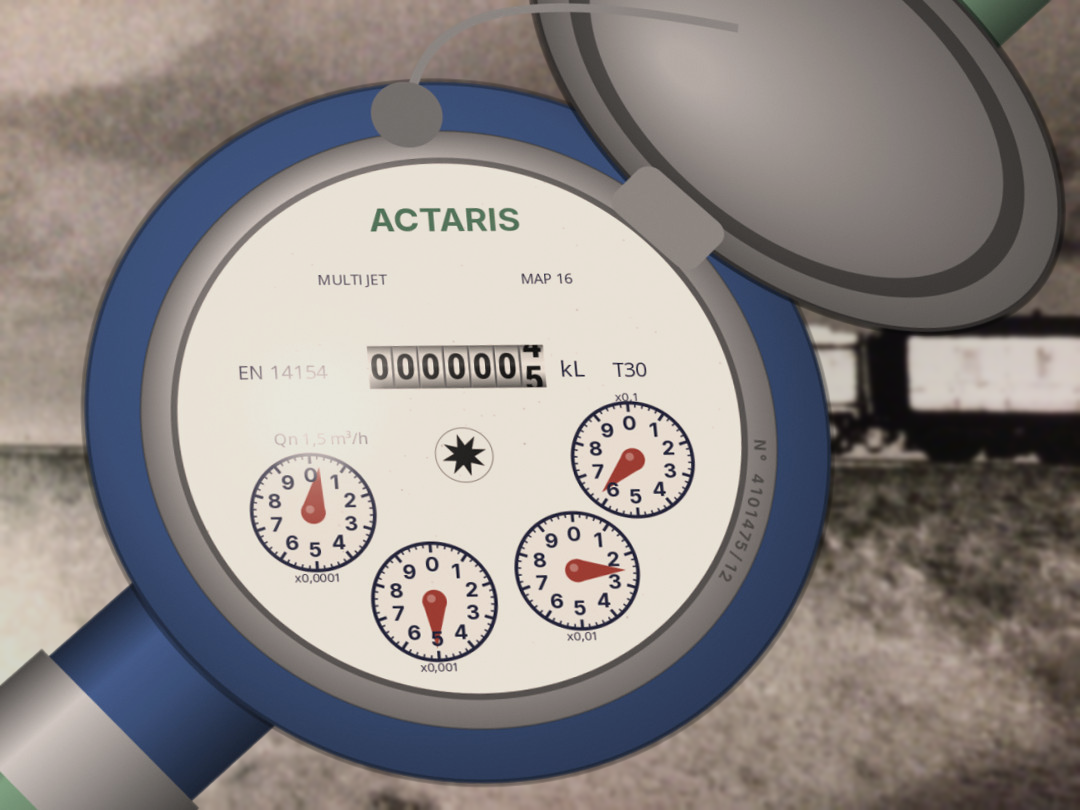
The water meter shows value=4.6250 unit=kL
